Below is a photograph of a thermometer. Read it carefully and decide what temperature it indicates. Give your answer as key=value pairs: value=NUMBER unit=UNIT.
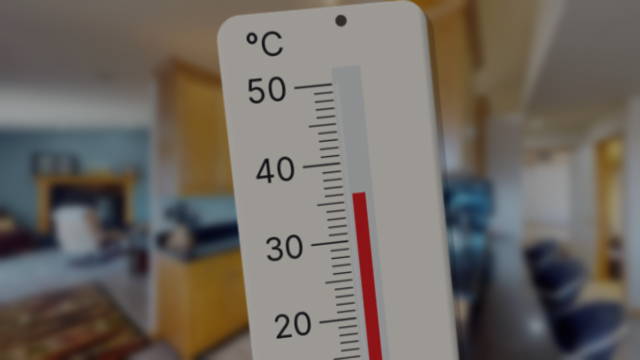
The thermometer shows value=36 unit=°C
